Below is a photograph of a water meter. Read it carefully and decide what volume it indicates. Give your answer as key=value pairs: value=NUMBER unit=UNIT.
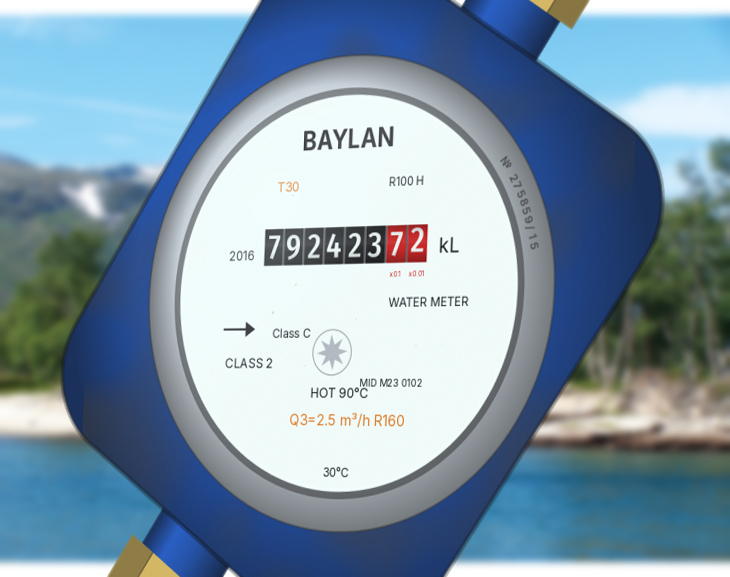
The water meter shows value=792423.72 unit=kL
